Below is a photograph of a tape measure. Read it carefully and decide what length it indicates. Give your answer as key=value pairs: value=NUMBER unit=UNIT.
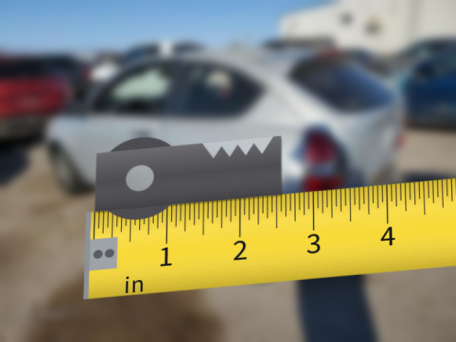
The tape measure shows value=2.5625 unit=in
